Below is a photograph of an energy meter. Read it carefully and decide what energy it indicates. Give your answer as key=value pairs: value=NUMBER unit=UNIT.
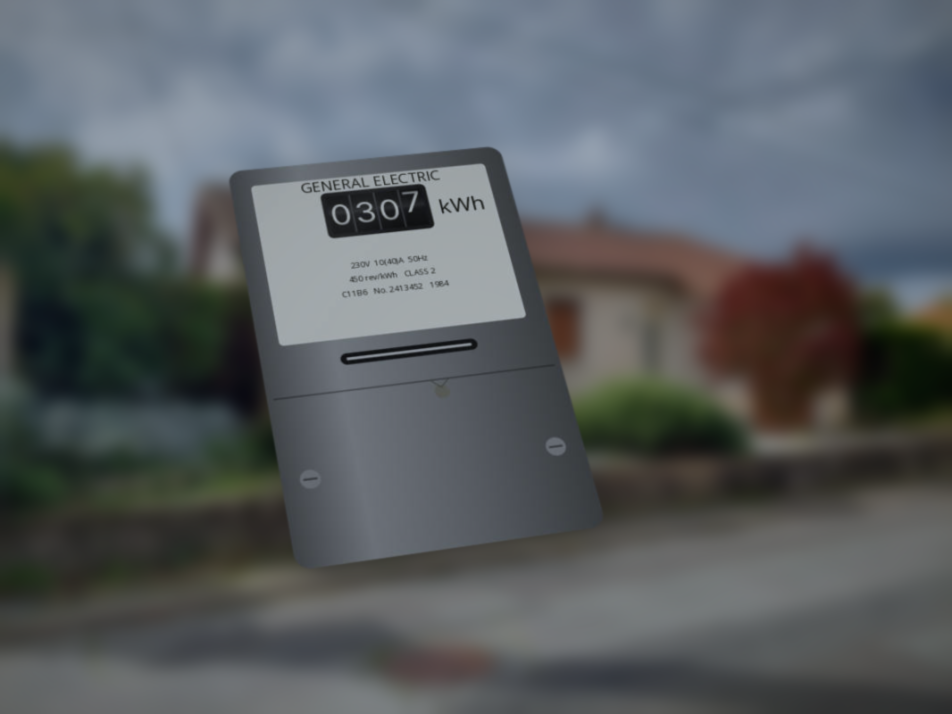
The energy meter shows value=307 unit=kWh
